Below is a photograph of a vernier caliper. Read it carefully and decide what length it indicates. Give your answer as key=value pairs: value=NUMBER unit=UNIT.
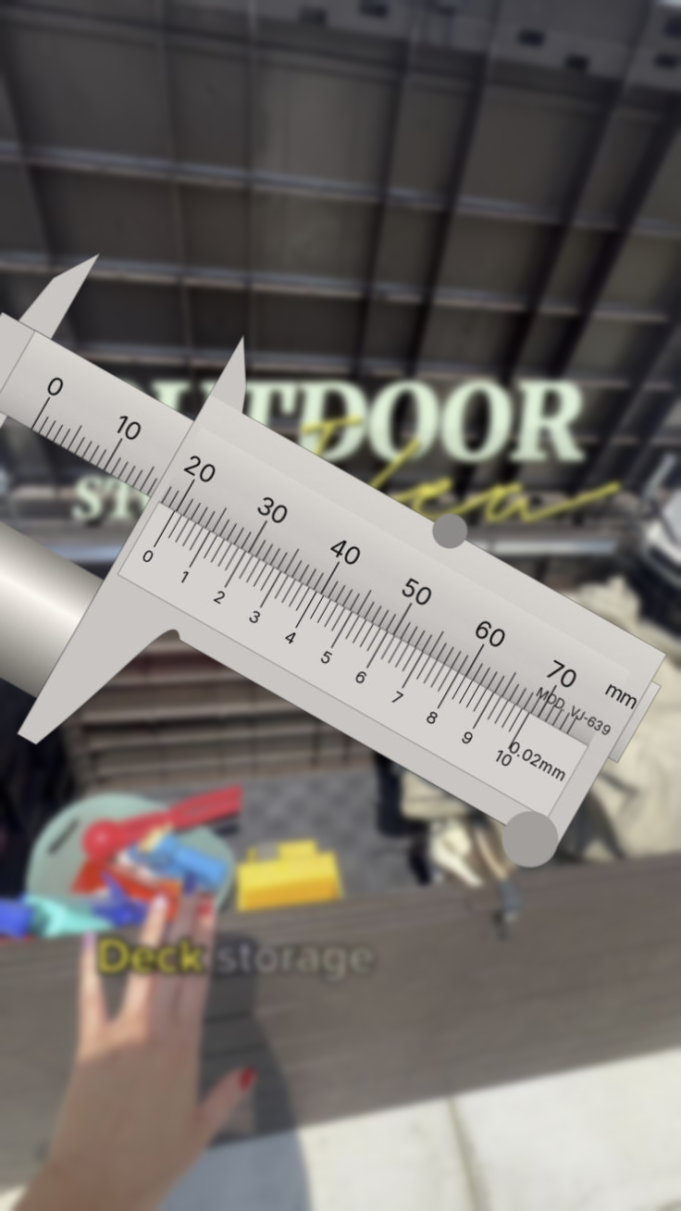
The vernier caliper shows value=19.8 unit=mm
